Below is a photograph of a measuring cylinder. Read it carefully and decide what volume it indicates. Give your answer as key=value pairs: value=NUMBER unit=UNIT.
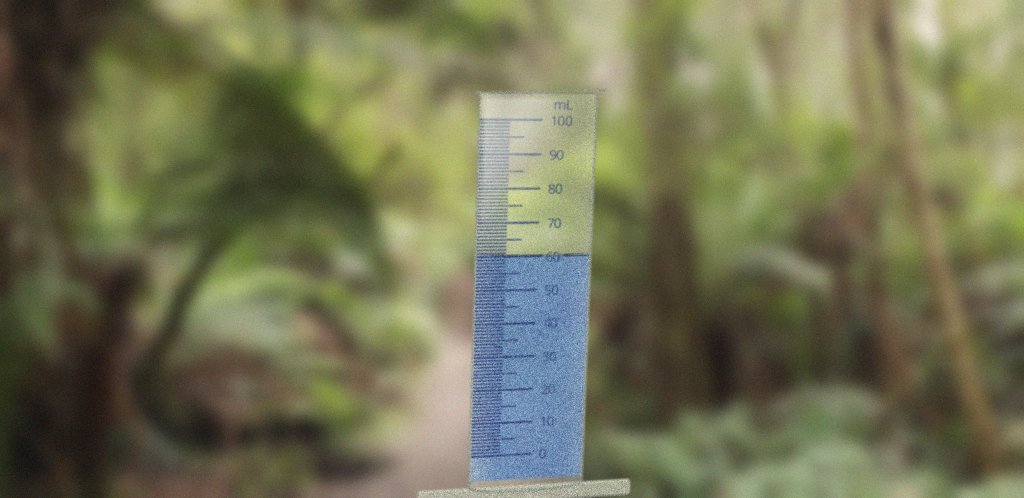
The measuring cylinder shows value=60 unit=mL
